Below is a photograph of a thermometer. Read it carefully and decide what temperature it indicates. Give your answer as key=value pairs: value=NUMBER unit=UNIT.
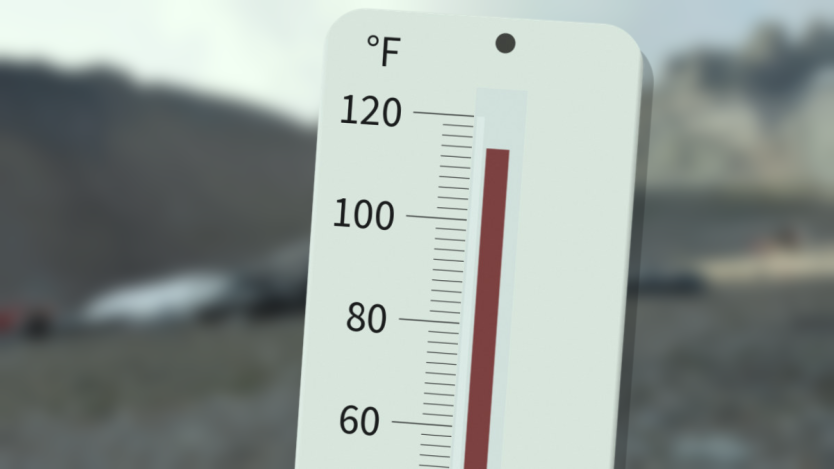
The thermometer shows value=114 unit=°F
